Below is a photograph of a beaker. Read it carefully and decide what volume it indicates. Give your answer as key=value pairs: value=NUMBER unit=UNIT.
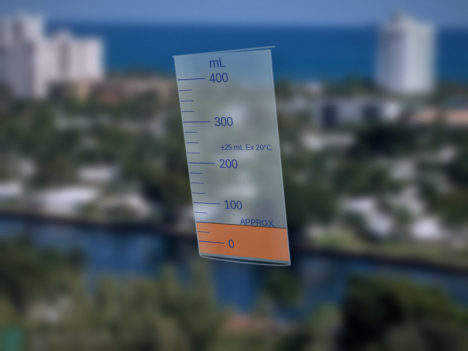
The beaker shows value=50 unit=mL
